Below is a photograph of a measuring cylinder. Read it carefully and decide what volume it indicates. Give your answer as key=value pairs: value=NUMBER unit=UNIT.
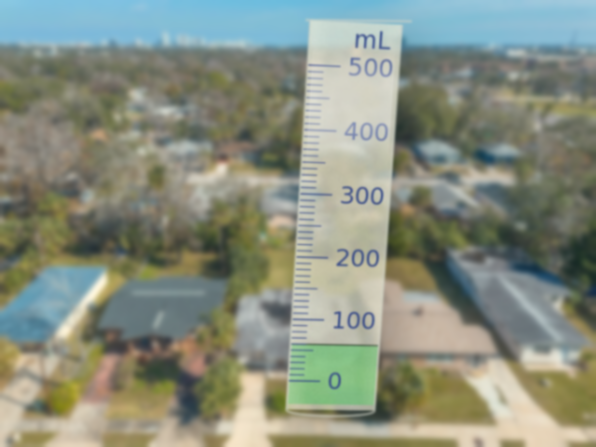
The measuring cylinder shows value=60 unit=mL
